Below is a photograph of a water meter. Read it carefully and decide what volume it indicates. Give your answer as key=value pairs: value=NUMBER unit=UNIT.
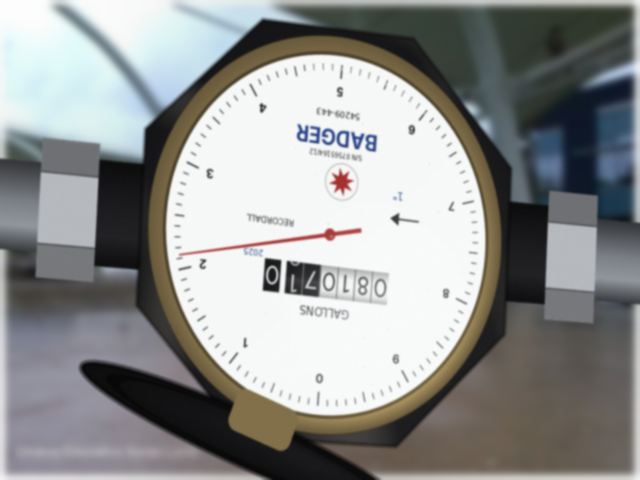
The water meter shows value=810712.1 unit=gal
